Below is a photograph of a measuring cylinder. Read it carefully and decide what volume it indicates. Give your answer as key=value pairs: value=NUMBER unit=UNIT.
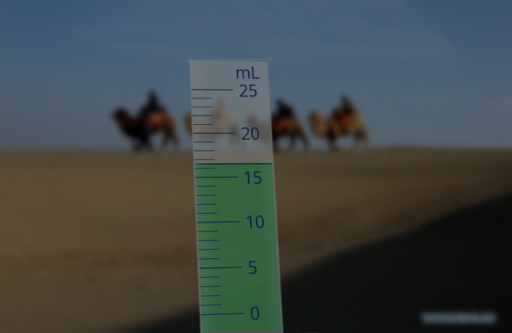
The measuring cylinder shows value=16.5 unit=mL
